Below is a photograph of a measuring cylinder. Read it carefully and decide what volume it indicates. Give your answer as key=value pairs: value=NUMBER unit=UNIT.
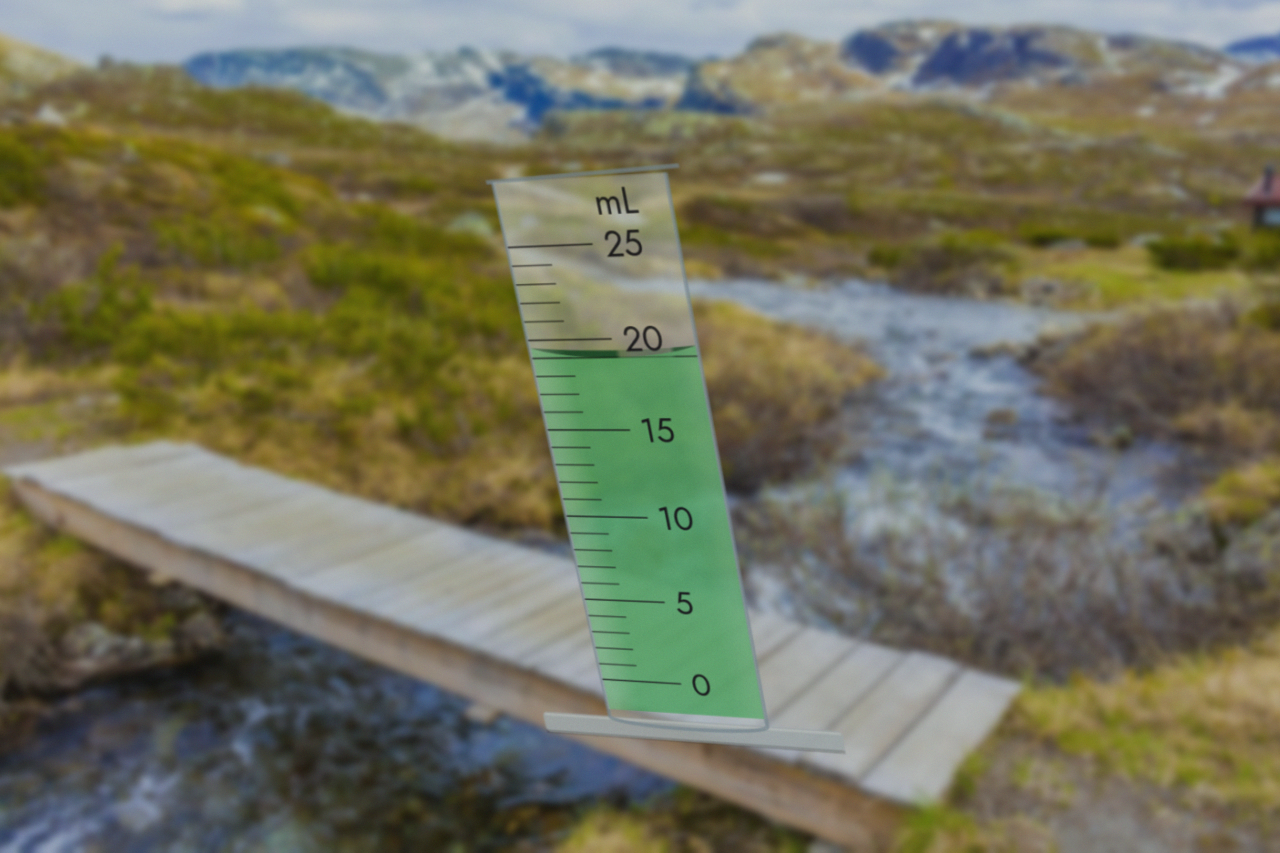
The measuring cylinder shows value=19 unit=mL
